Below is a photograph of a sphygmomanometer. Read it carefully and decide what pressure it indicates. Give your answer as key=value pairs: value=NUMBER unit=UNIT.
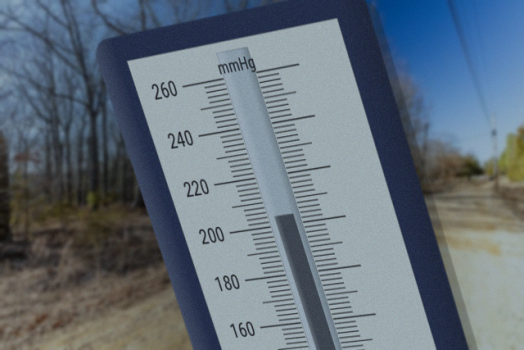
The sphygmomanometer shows value=204 unit=mmHg
